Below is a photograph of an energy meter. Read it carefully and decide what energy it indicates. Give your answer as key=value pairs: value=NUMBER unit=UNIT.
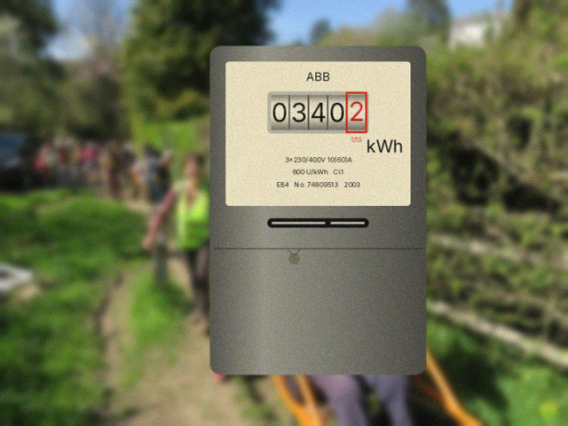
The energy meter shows value=340.2 unit=kWh
